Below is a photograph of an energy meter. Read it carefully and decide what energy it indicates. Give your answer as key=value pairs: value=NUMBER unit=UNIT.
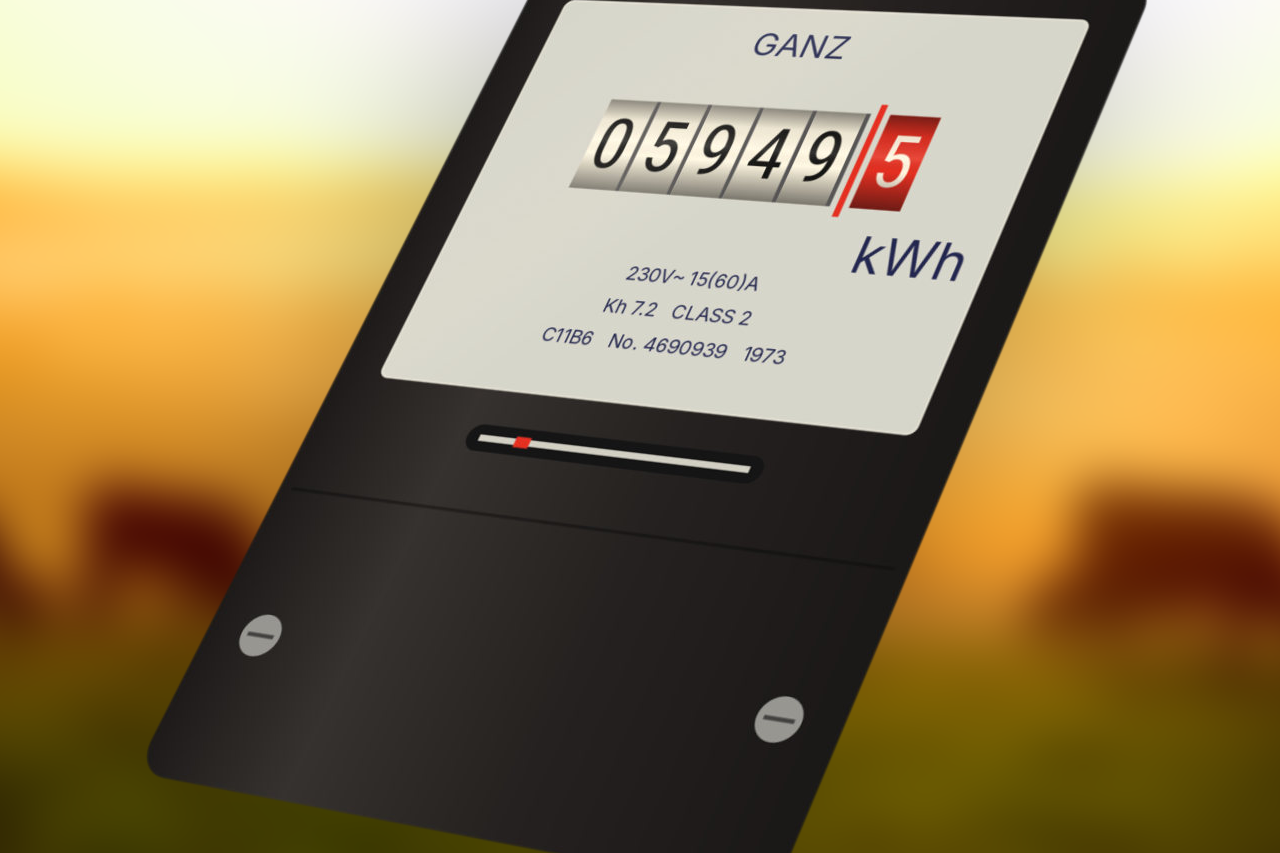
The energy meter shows value=5949.5 unit=kWh
